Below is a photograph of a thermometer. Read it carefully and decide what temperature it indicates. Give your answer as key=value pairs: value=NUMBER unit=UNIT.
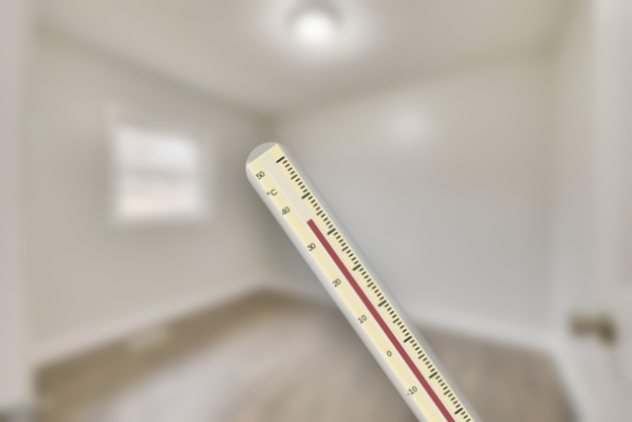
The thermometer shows value=35 unit=°C
